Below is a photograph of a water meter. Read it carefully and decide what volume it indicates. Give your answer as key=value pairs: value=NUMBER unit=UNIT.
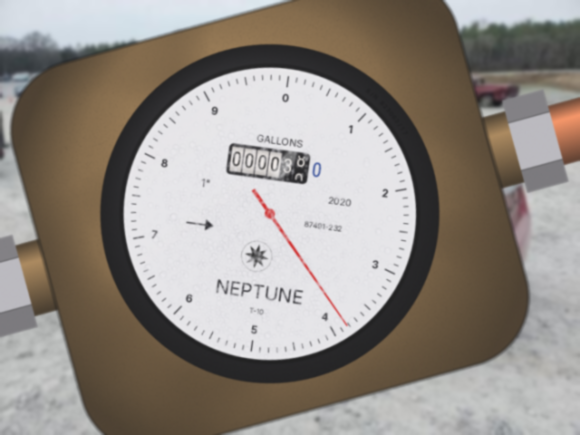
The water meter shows value=383.8 unit=gal
